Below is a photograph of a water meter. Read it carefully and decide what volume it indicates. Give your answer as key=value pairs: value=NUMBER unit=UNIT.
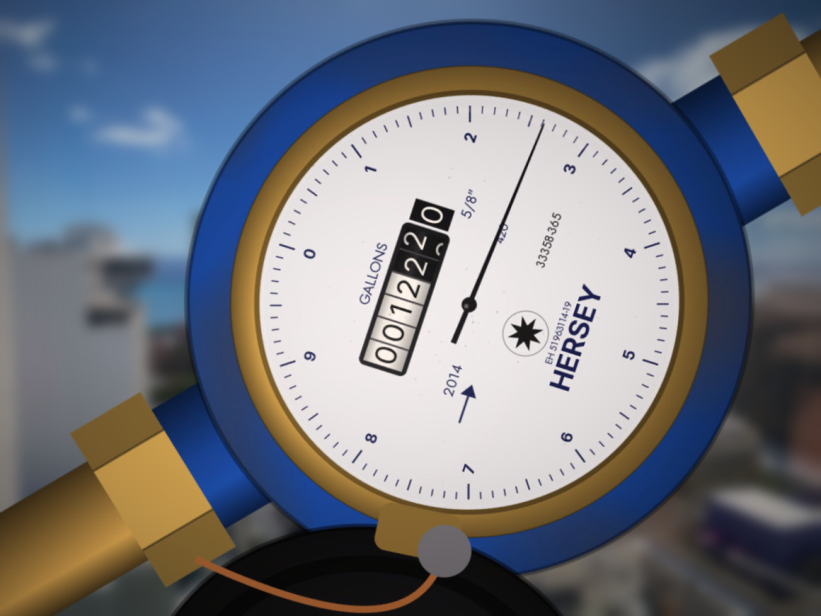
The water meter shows value=12222.6 unit=gal
